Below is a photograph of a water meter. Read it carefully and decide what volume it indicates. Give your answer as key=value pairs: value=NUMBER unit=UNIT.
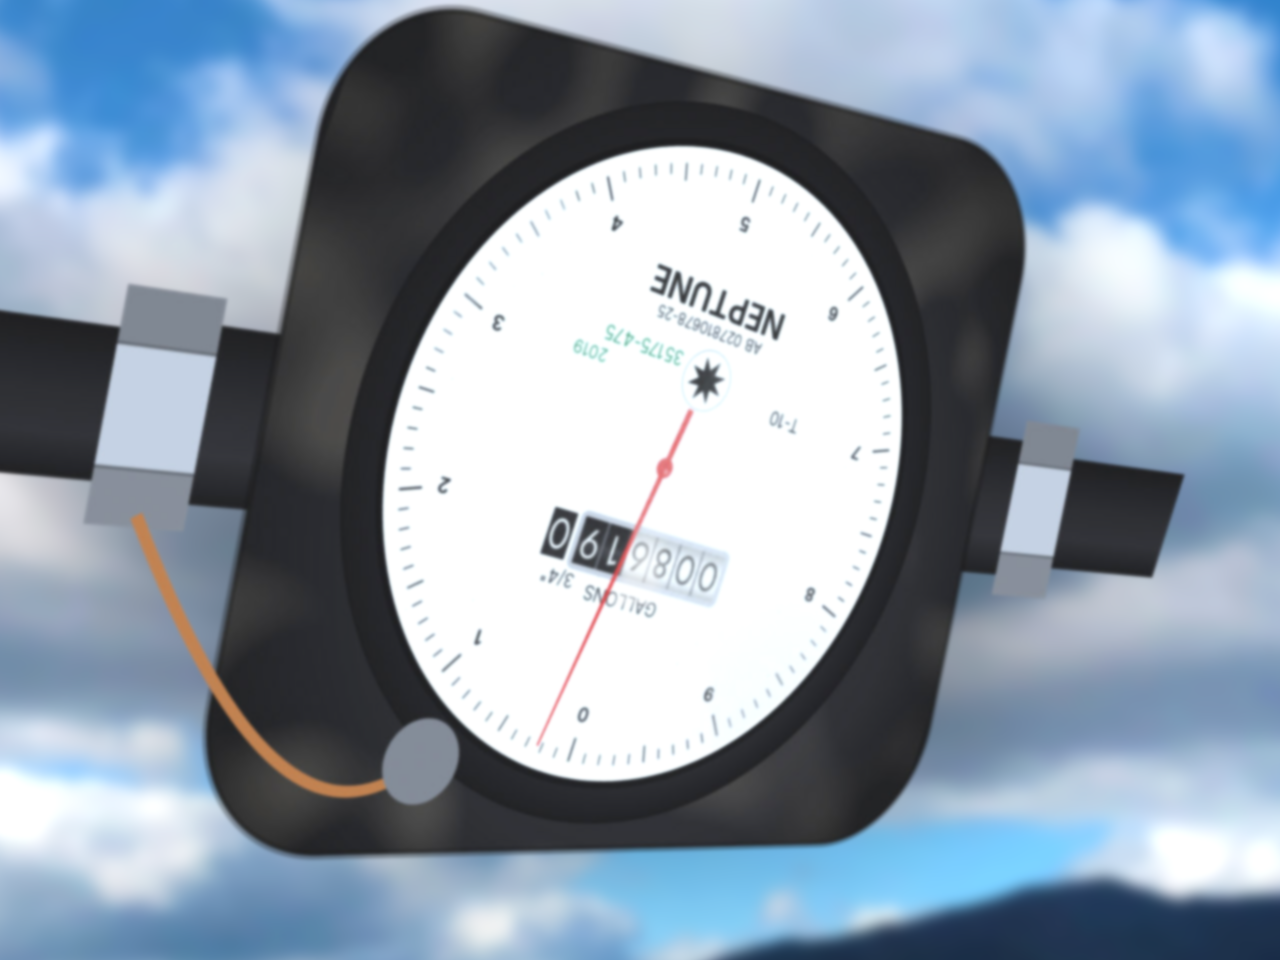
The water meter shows value=86190.2 unit=gal
